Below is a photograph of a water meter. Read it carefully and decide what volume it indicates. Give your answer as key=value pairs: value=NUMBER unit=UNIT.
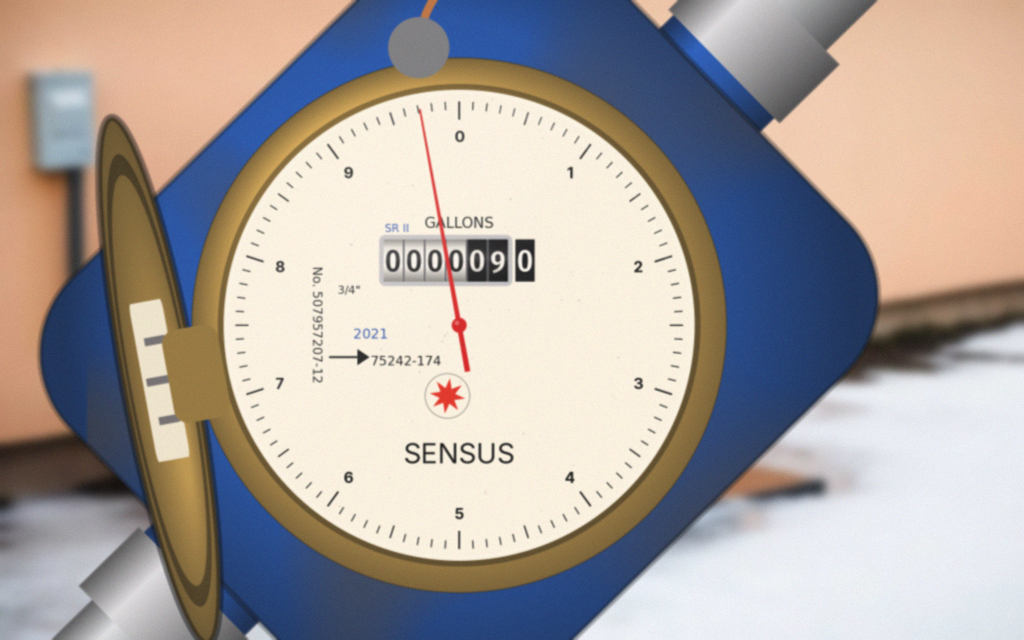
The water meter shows value=89.7 unit=gal
